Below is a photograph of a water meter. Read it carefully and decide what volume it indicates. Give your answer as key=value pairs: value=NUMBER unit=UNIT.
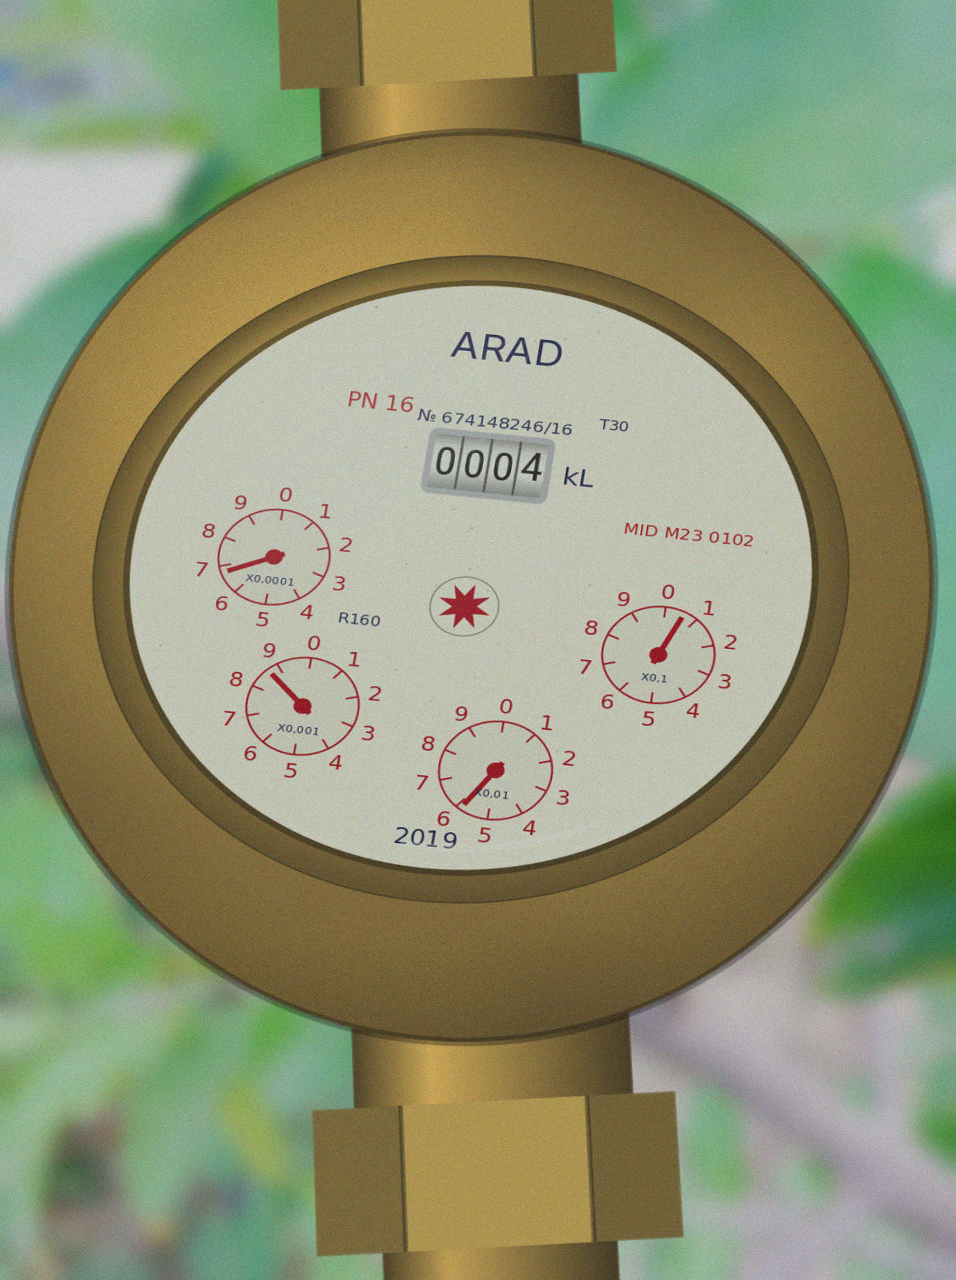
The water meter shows value=4.0586 unit=kL
